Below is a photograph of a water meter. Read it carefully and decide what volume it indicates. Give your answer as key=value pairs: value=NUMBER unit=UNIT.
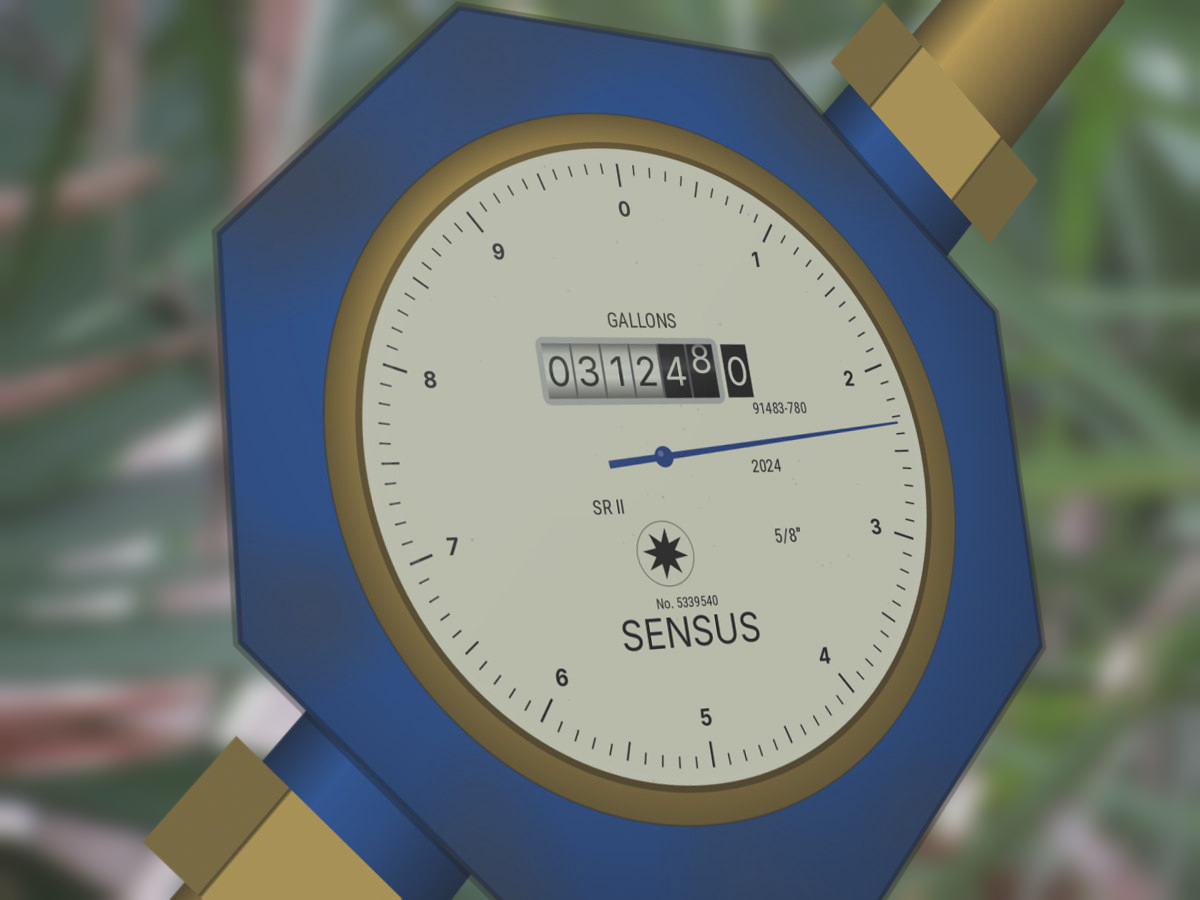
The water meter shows value=312482.3 unit=gal
